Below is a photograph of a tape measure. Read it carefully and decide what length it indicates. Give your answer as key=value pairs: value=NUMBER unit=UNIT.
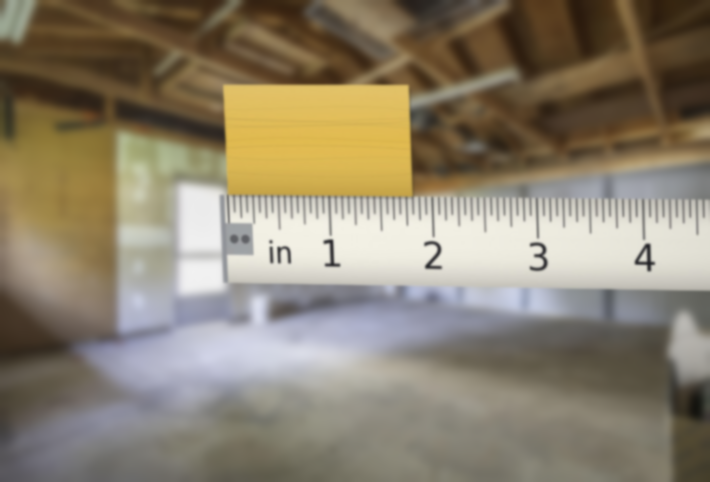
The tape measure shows value=1.8125 unit=in
